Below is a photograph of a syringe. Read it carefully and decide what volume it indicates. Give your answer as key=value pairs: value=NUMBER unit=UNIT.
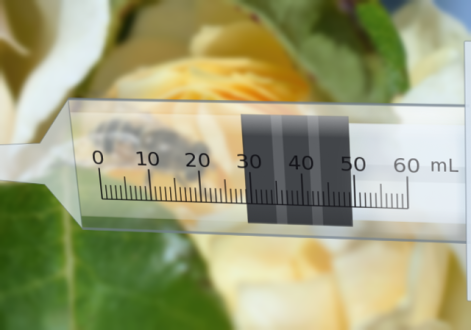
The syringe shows value=29 unit=mL
